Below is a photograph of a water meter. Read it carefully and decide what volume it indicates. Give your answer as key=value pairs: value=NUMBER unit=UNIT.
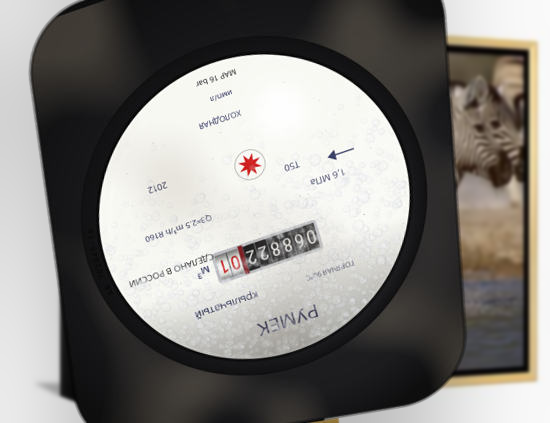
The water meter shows value=68822.01 unit=m³
